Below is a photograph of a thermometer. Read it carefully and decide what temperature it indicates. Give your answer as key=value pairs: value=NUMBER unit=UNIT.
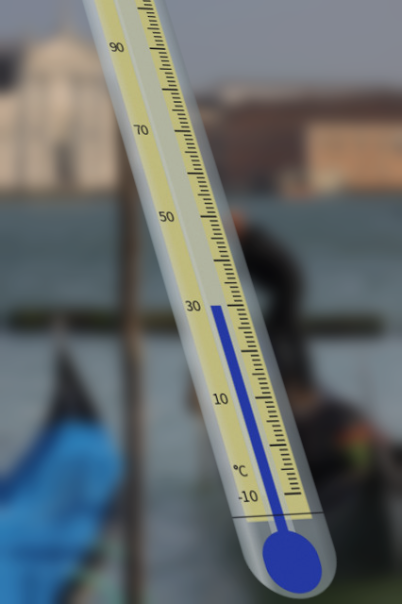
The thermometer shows value=30 unit=°C
